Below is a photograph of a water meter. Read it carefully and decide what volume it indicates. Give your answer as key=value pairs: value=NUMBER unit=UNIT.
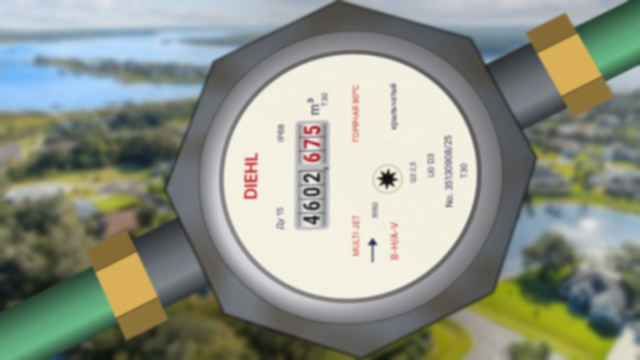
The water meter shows value=4602.675 unit=m³
